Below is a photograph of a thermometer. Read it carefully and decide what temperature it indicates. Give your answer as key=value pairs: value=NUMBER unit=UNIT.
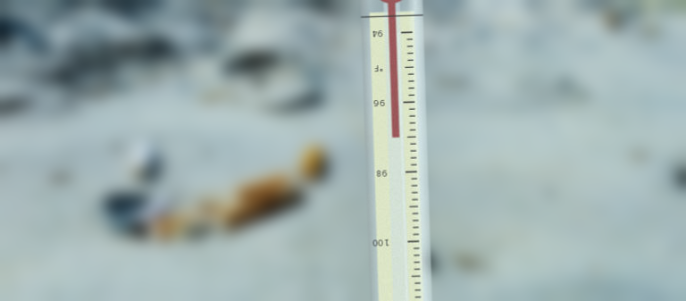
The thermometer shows value=97 unit=°F
